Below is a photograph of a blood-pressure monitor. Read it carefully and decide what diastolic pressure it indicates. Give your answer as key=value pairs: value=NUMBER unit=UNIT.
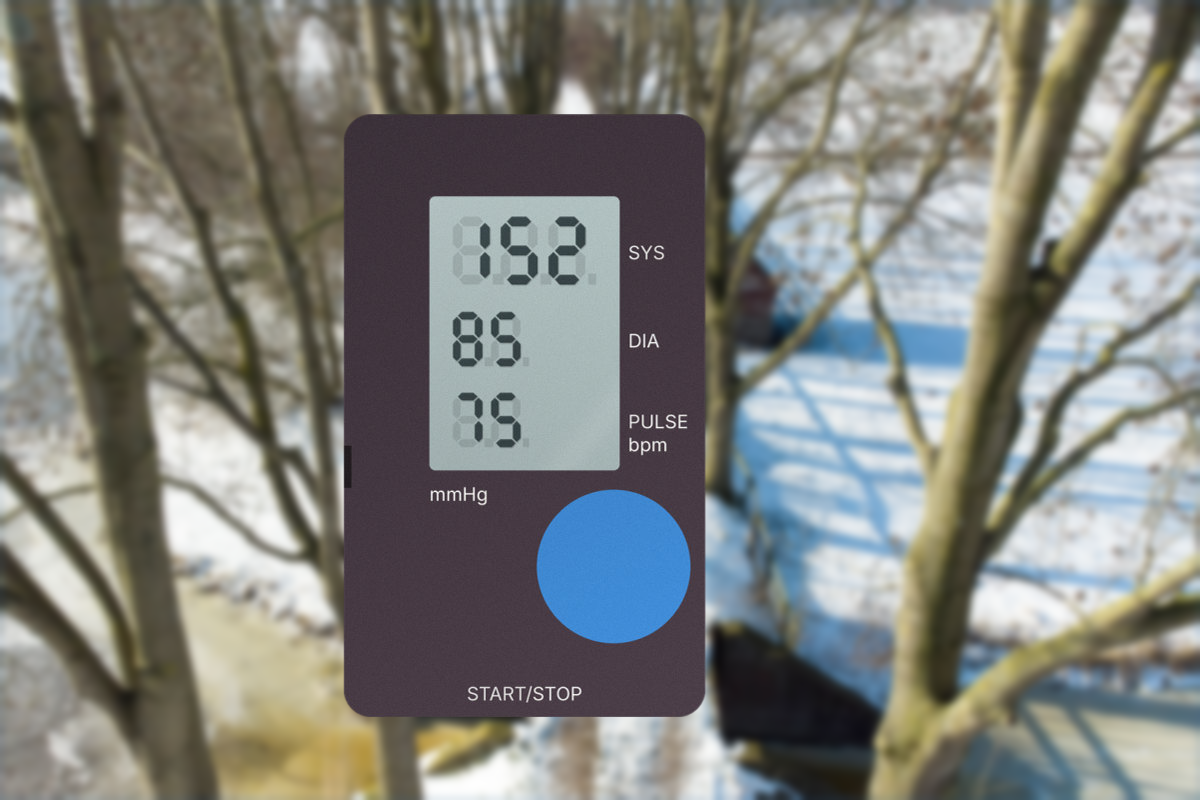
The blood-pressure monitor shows value=85 unit=mmHg
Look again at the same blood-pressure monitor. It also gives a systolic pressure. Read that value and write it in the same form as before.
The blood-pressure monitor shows value=152 unit=mmHg
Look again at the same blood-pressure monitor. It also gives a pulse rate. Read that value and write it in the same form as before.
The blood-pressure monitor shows value=75 unit=bpm
